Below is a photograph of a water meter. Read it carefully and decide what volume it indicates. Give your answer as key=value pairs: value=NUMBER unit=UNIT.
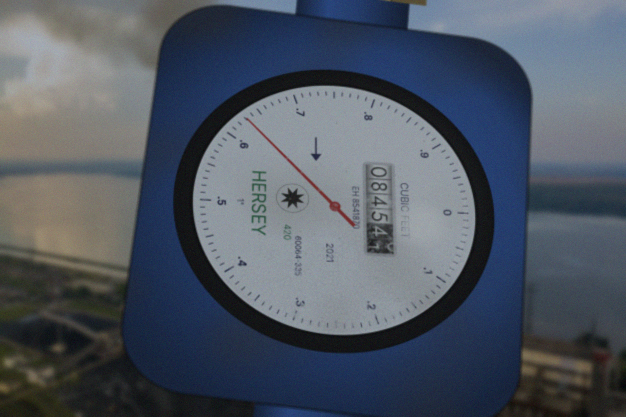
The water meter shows value=84540.63 unit=ft³
